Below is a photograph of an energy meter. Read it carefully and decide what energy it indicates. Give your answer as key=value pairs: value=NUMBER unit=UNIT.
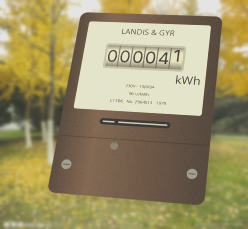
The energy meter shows value=41 unit=kWh
